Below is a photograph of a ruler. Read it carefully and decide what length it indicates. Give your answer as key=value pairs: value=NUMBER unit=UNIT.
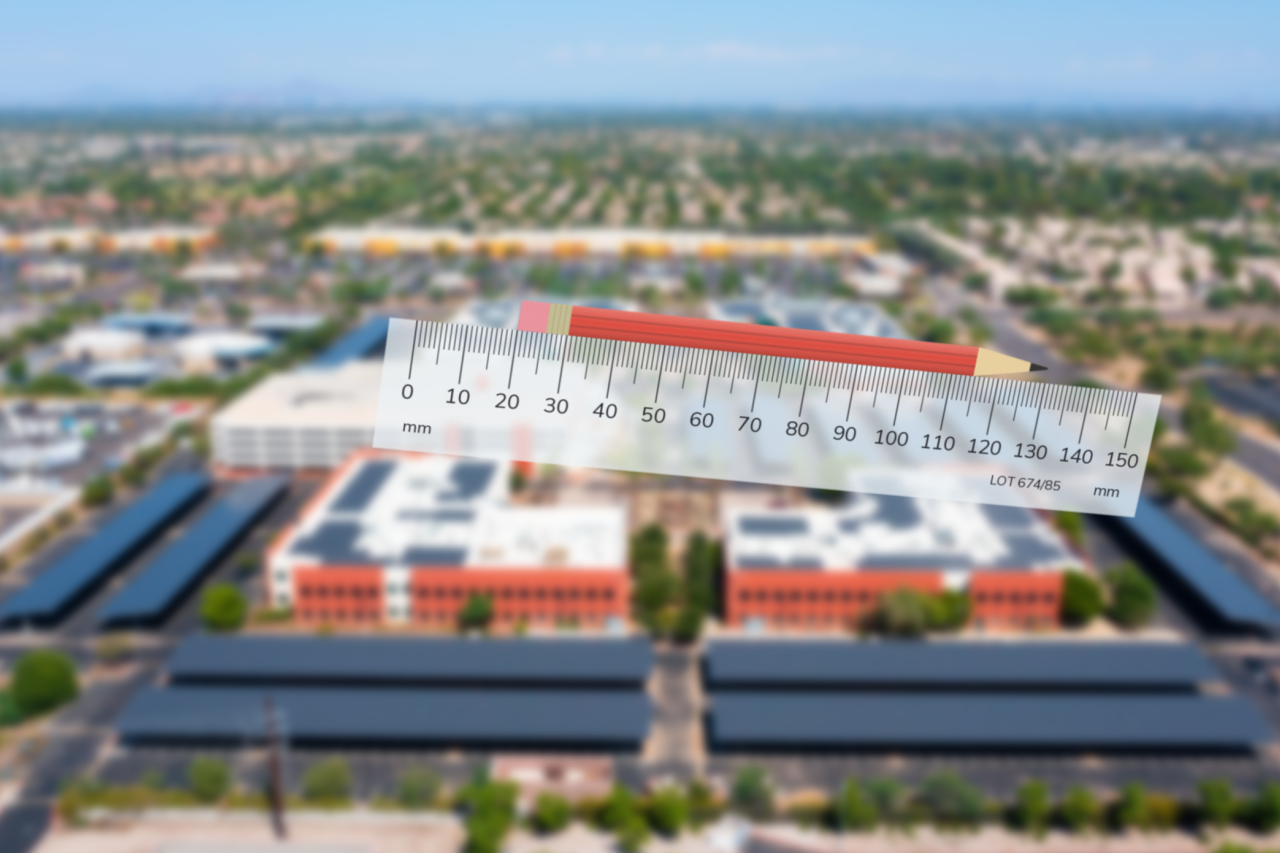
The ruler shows value=110 unit=mm
